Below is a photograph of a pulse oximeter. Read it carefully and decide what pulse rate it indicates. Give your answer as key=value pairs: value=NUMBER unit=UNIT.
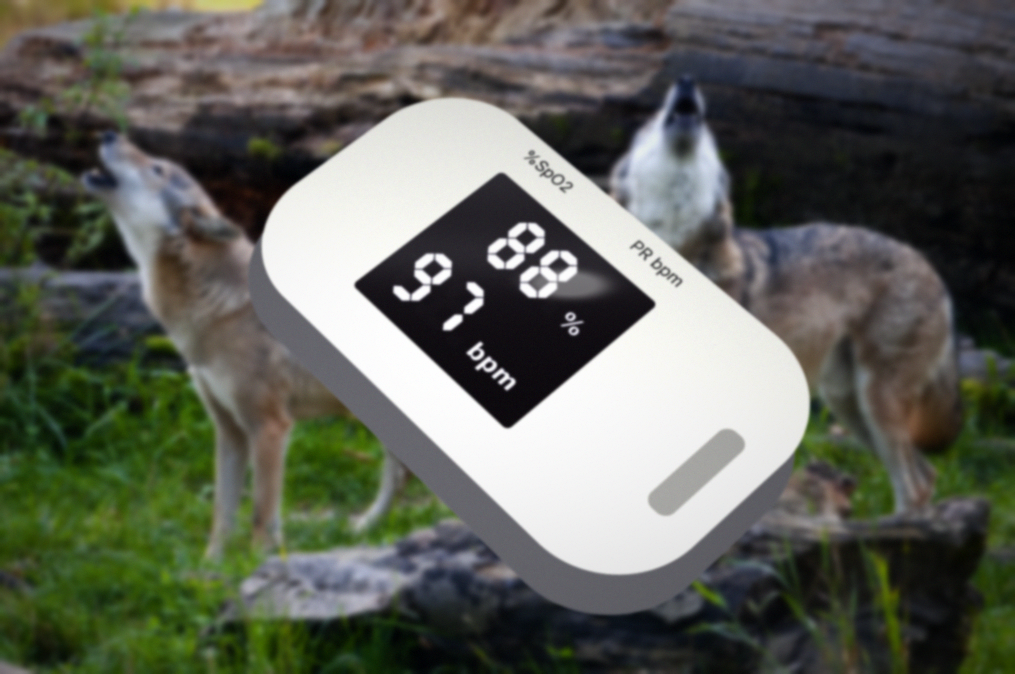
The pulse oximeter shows value=97 unit=bpm
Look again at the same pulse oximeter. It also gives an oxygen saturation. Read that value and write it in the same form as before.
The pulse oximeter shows value=88 unit=%
